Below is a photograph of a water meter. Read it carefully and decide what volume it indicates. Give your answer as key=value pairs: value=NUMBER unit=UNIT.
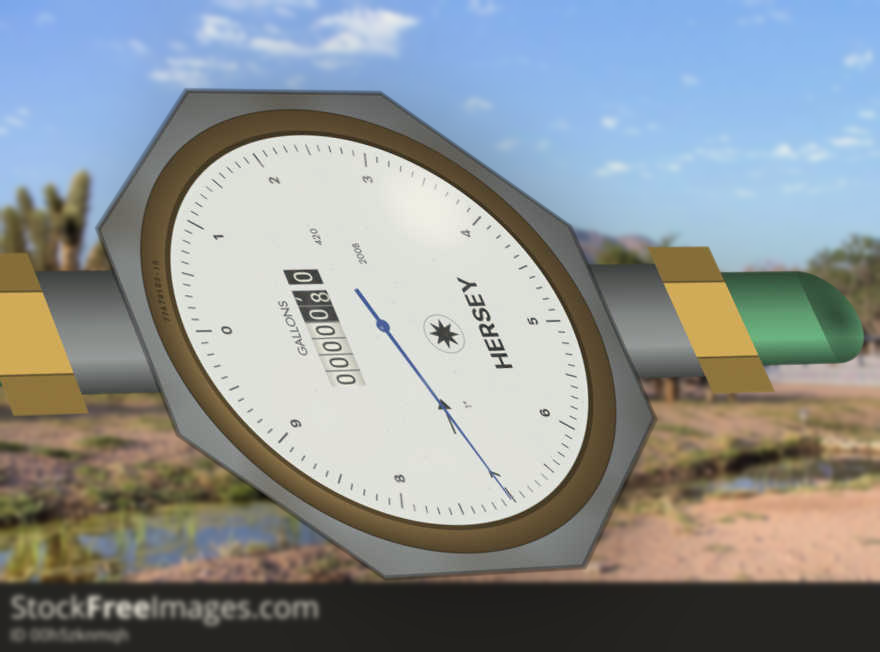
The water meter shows value=77.0 unit=gal
